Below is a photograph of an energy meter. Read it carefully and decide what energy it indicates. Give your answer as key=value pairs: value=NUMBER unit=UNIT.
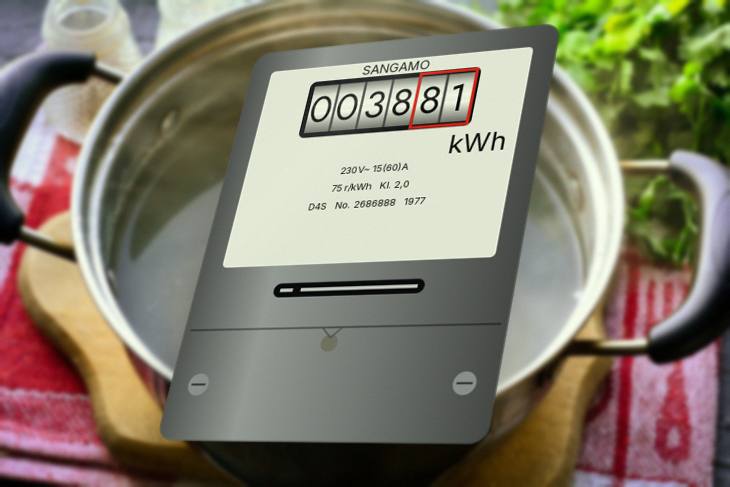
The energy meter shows value=38.81 unit=kWh
